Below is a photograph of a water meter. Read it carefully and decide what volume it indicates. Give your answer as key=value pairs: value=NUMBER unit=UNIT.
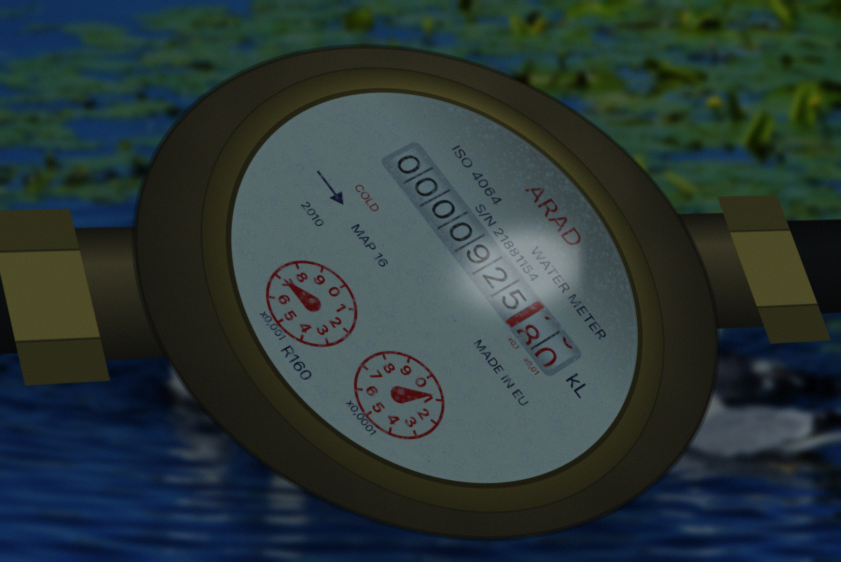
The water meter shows value=925.7970 unit=kL
